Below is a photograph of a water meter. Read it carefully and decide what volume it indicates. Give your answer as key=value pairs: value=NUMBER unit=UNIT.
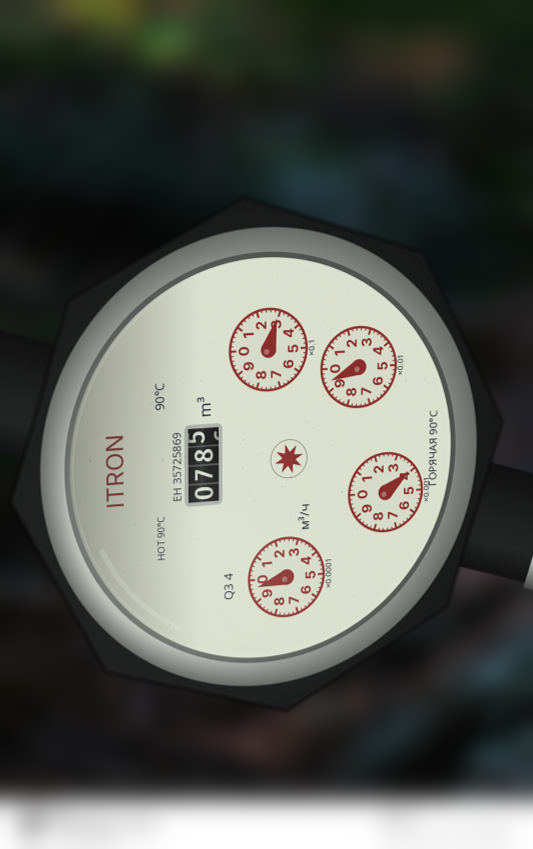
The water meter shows value=785.2939 unit=m³
